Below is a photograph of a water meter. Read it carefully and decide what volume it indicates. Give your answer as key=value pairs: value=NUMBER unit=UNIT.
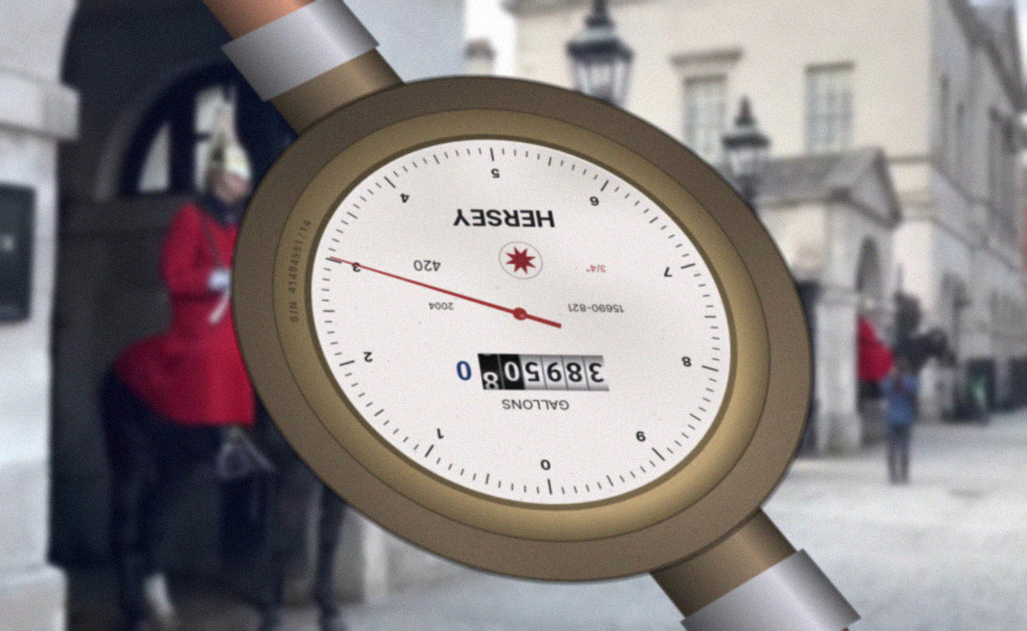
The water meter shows value=3895083.0 unit=gal
